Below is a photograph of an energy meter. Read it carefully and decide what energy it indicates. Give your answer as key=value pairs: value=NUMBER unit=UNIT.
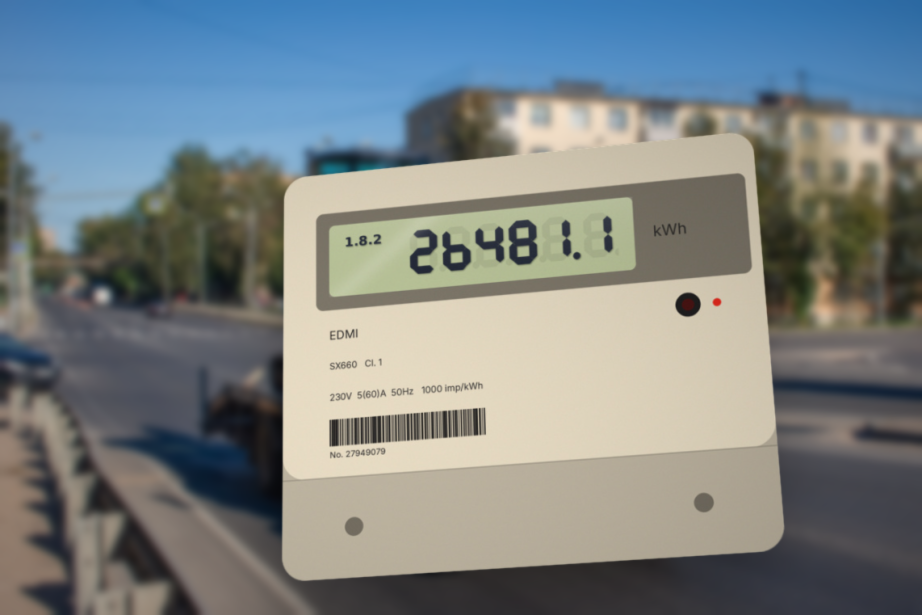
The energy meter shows value=26481.1 unit=kWh
